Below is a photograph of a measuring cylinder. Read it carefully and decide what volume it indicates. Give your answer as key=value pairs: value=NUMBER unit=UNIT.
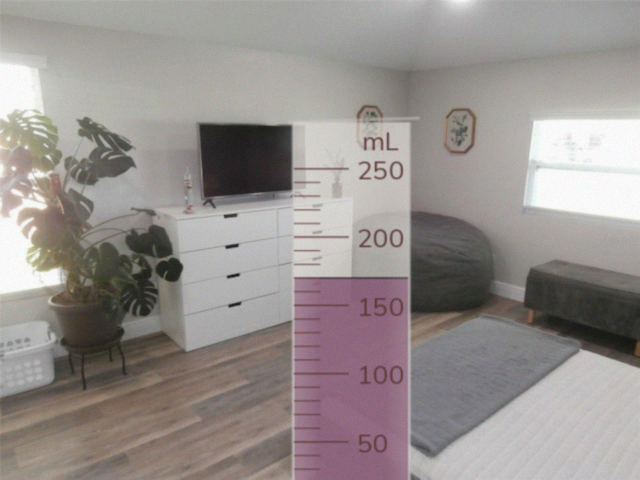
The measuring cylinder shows value=170 unit=mL
